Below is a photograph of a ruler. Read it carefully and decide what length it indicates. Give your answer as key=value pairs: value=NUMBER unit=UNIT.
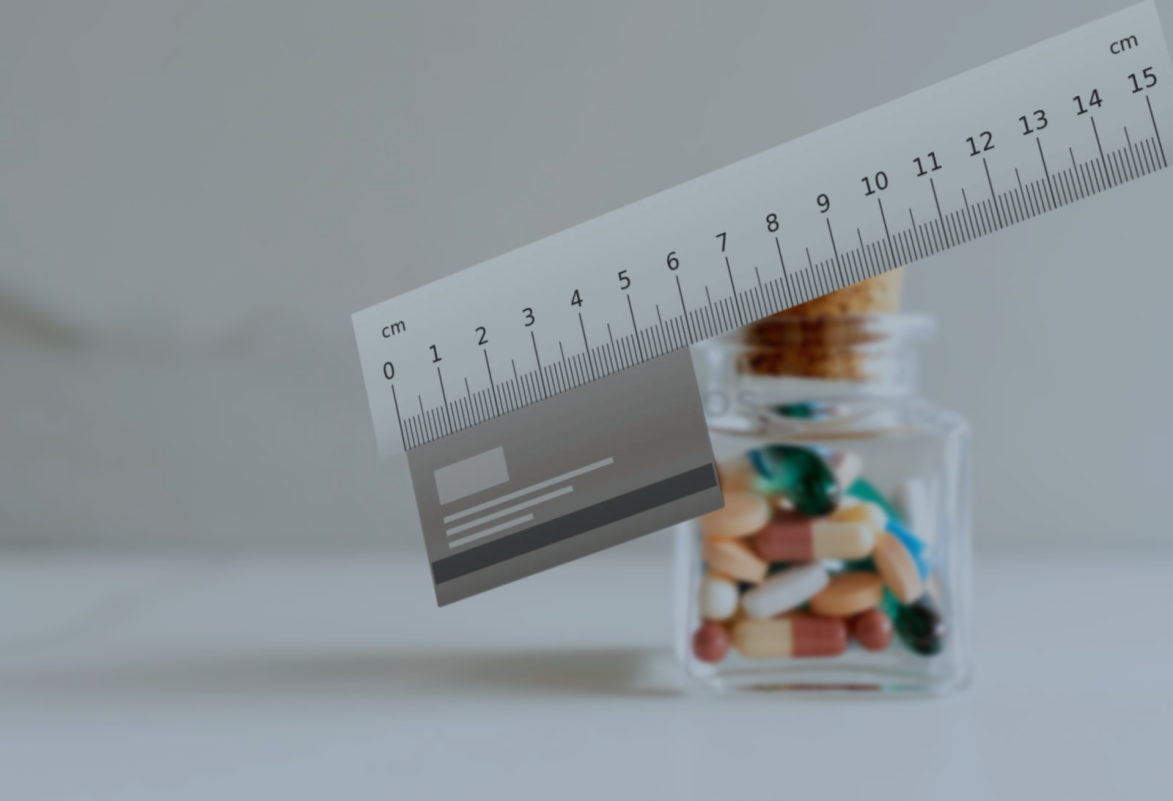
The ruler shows value=5.9 unit=cm
